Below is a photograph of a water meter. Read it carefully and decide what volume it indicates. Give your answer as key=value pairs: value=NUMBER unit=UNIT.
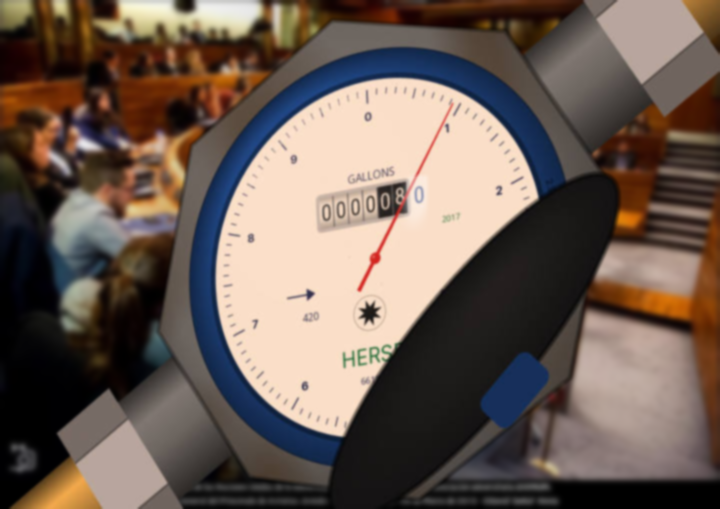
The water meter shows value=80.9 unit=gal
